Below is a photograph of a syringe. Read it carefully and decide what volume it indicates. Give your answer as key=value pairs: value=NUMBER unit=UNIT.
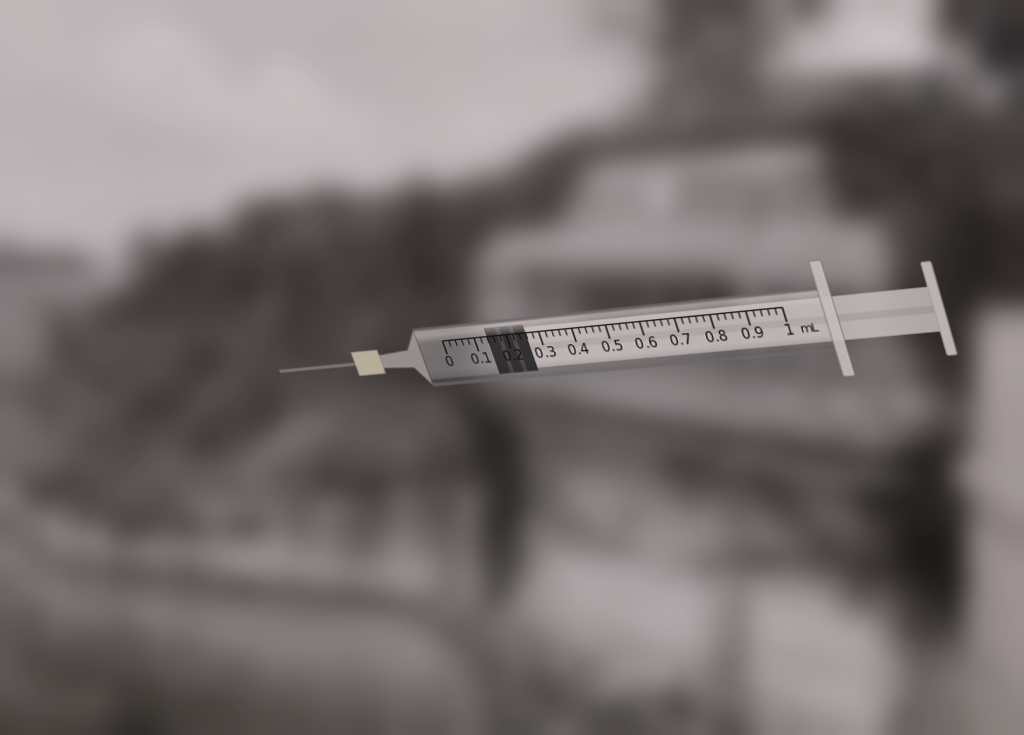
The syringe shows value=0.14 unit=mL
